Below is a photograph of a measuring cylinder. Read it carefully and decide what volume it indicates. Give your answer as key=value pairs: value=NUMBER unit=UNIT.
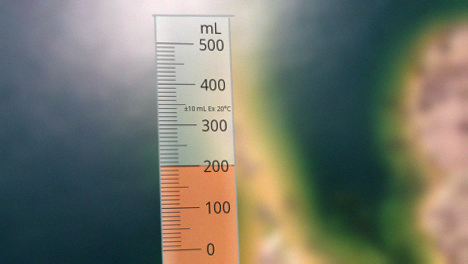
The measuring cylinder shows value=200 unit=mL
